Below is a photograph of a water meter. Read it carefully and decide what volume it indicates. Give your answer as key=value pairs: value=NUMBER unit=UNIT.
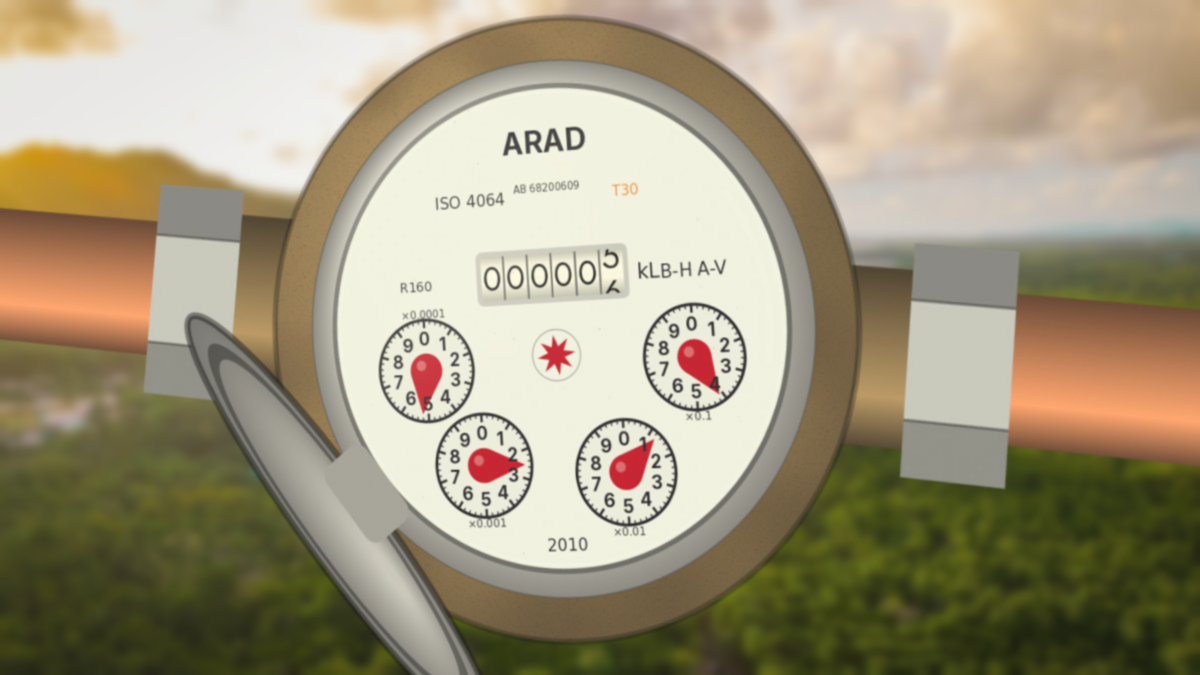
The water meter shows value=5.4125 unit=kL
